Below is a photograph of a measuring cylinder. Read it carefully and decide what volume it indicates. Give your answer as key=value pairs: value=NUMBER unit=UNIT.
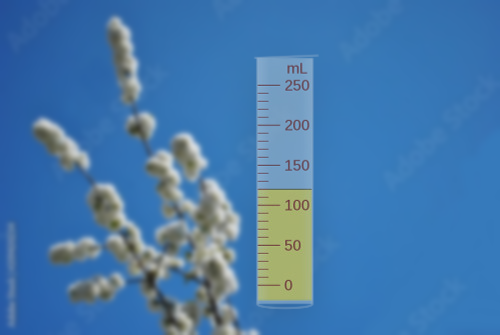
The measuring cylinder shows value=120 unit=mL
